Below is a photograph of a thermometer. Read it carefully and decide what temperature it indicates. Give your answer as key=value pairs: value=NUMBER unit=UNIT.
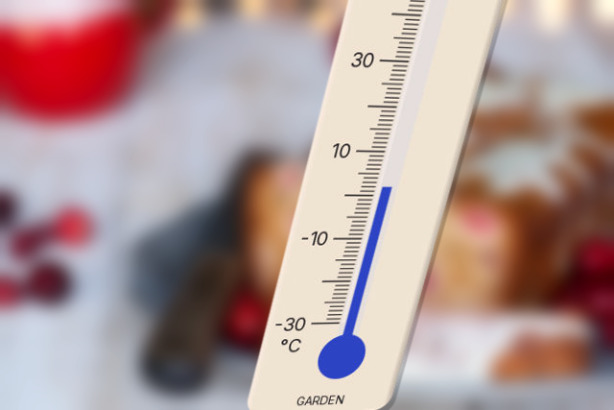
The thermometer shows value=2 unit=°C
